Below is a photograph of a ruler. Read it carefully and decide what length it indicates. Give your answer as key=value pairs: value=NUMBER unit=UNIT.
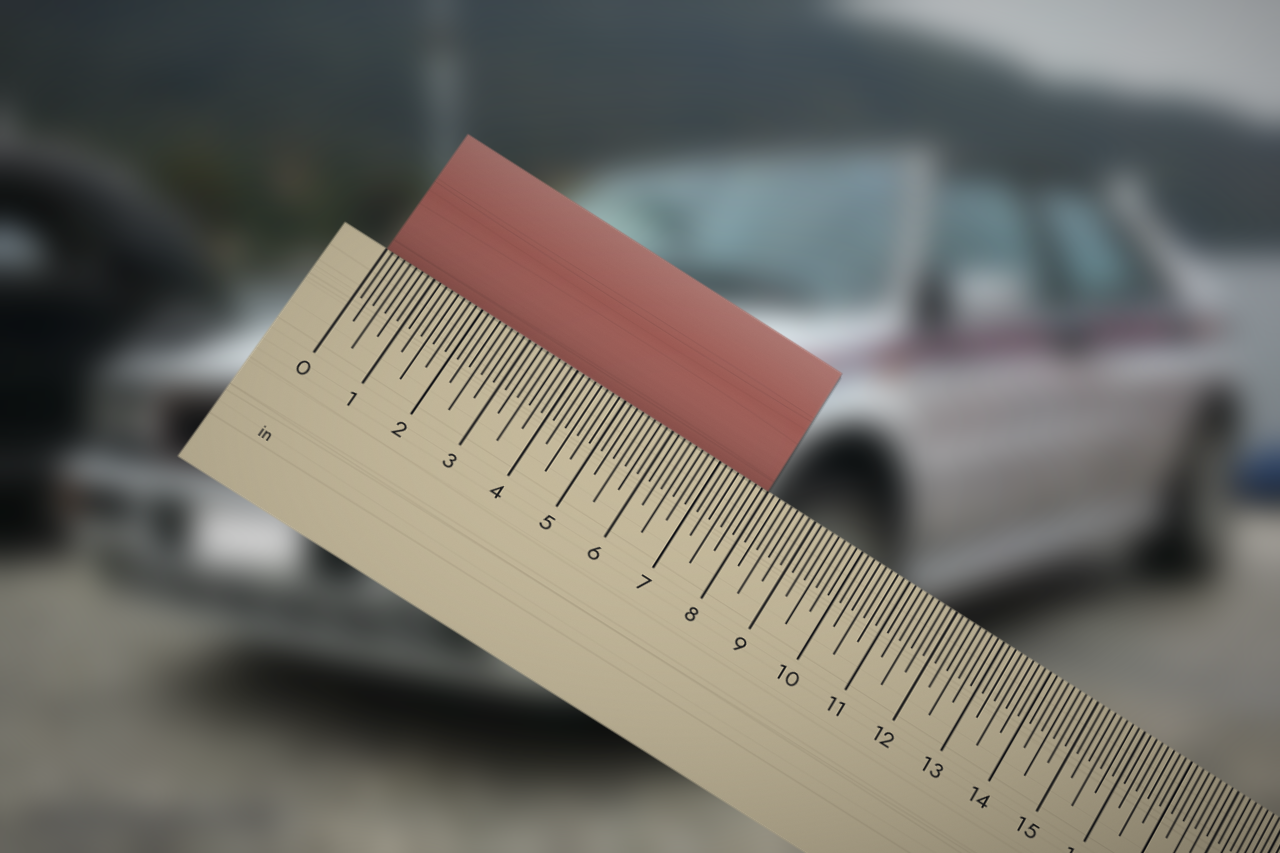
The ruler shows value=8 unit=in
